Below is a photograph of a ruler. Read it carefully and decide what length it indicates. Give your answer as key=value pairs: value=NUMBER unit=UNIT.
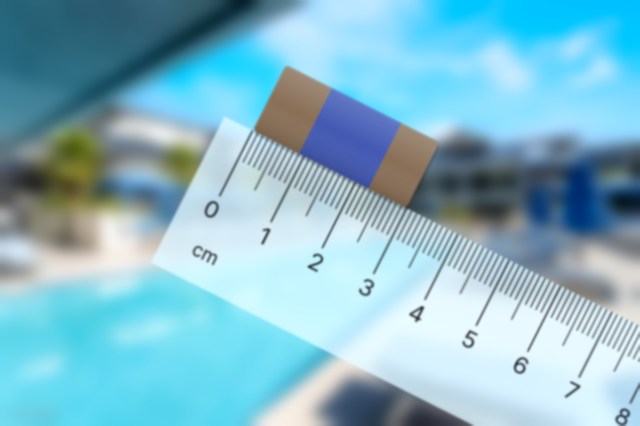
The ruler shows value=3 unit=cm
